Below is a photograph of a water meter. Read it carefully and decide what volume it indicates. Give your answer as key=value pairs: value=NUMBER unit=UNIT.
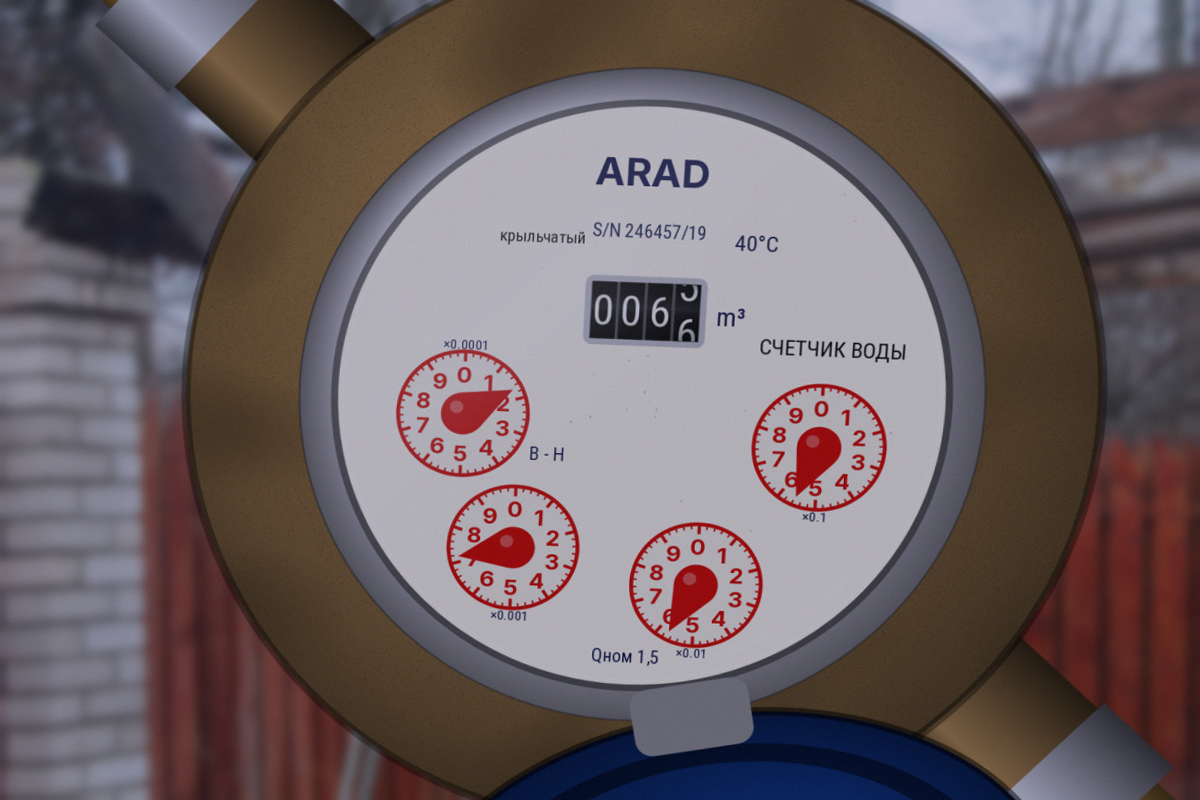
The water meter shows value=65.5571 unit=m³
